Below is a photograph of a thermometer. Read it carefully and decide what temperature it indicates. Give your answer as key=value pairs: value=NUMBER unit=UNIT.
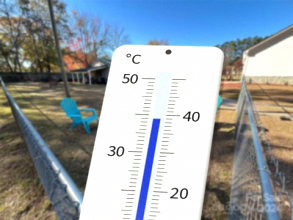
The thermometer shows value=39 unit=°C
